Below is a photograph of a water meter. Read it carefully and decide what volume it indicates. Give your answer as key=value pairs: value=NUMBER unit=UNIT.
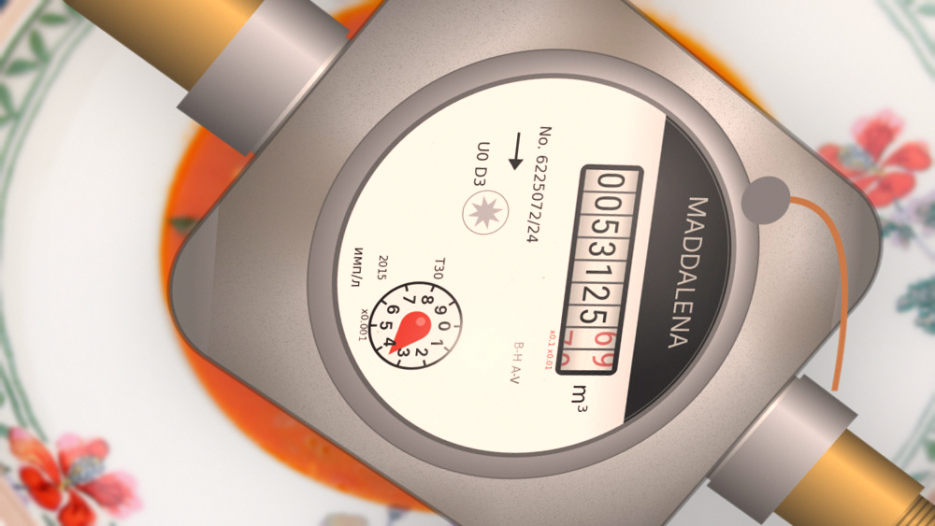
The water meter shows value=53125.693 unit=m³
